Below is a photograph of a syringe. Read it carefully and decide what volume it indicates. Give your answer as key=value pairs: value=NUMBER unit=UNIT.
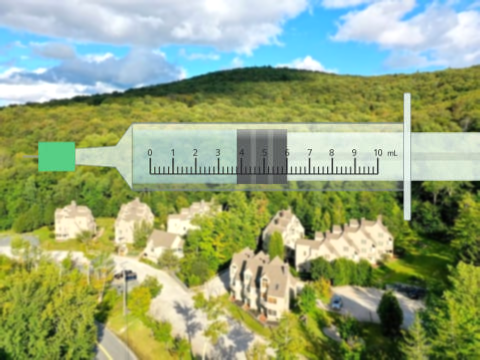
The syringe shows value=3.8 unit=mL
